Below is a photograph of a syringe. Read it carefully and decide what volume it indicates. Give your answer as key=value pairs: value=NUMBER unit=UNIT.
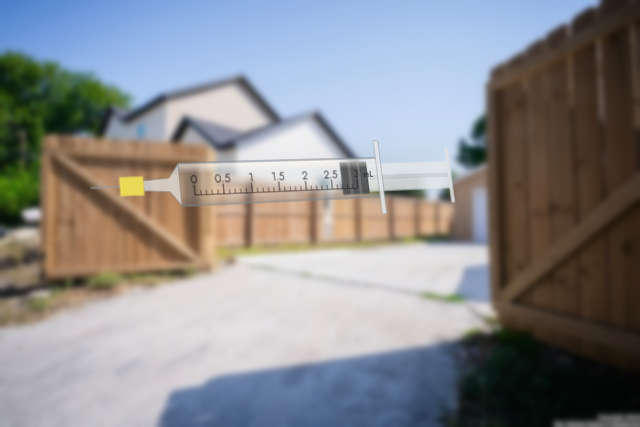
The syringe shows value=2.7 unit=mL
